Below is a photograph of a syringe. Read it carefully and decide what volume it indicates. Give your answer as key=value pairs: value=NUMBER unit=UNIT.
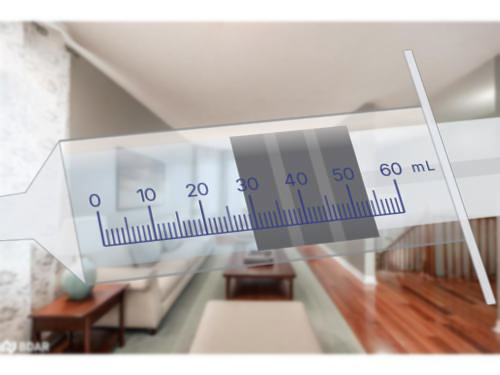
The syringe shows value=29 unit=mL
